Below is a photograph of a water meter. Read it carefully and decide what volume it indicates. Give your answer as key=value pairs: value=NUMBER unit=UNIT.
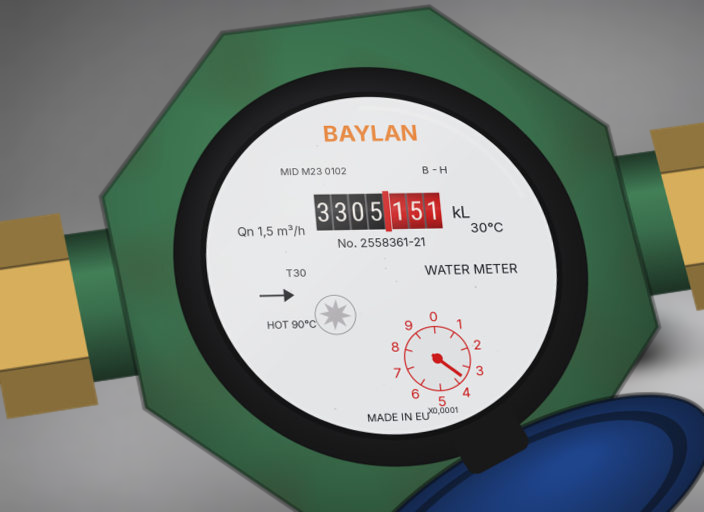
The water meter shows value=3305.1513 unit=kL
